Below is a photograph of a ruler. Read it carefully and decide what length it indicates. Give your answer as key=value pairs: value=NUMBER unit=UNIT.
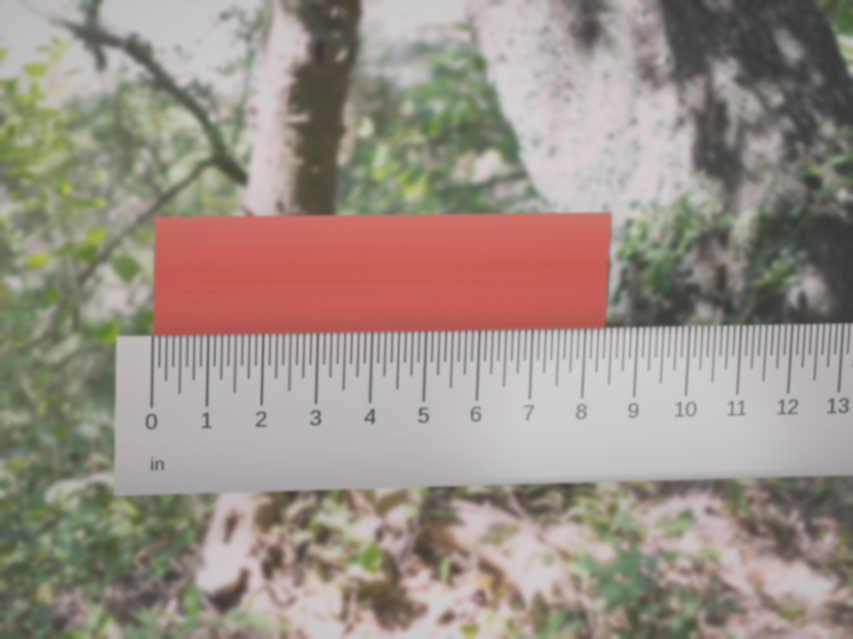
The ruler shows value=8.375 unit=in
